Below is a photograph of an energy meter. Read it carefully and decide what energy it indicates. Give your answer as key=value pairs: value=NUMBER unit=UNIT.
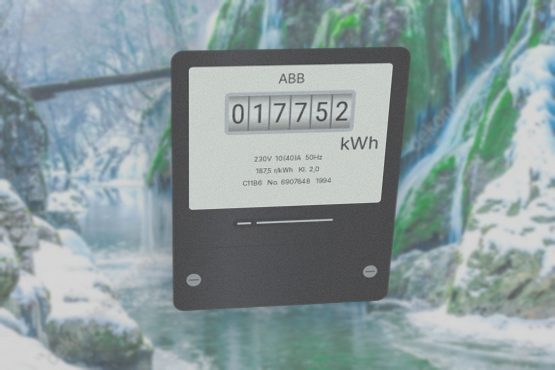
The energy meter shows value=17752 unit=kWh
